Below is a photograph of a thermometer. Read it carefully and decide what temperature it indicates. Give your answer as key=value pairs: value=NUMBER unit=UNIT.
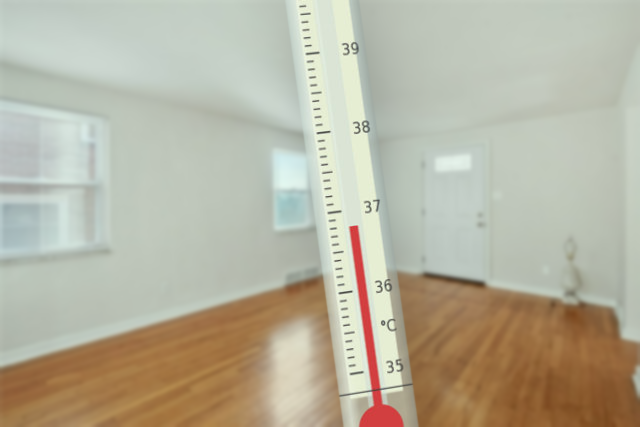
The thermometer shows value=36.8 unit=°C
